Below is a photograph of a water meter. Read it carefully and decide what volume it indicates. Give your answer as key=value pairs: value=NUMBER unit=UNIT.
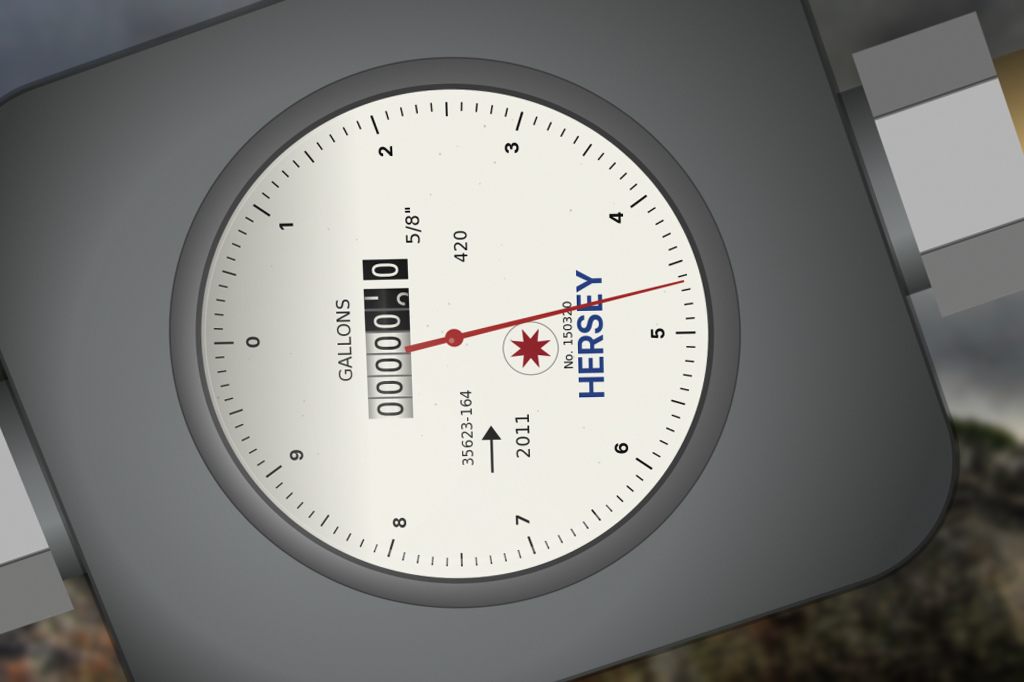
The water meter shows value=14.6 unit=gal
